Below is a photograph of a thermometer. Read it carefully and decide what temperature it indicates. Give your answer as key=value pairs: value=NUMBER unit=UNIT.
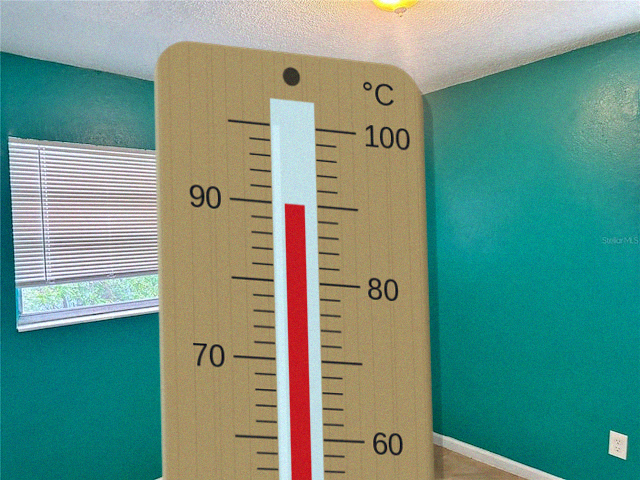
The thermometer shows value=90 unit=°C
